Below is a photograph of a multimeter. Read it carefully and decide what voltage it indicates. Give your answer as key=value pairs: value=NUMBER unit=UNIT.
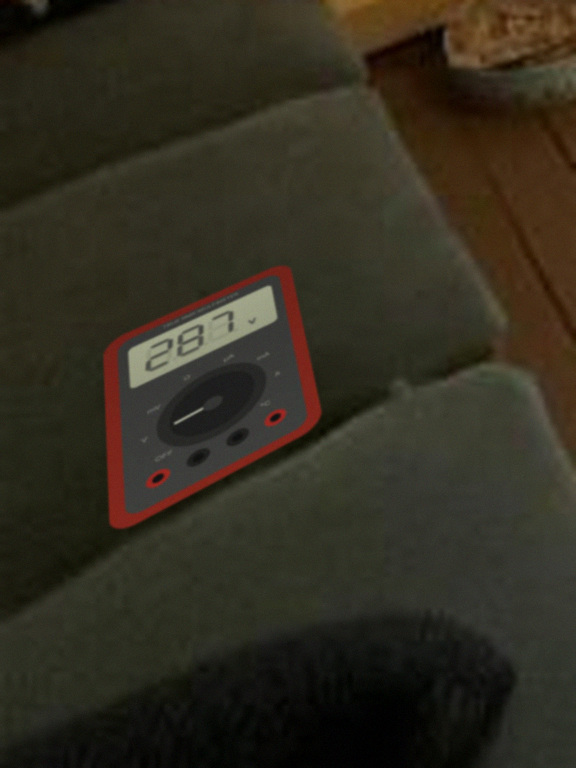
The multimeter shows value=287 unit=V
